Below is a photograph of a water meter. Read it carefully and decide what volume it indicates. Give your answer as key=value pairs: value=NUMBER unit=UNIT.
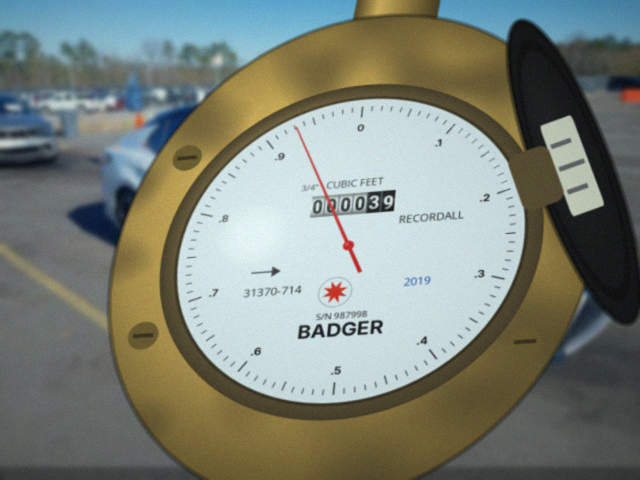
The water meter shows value=38.93 unit=ft³
